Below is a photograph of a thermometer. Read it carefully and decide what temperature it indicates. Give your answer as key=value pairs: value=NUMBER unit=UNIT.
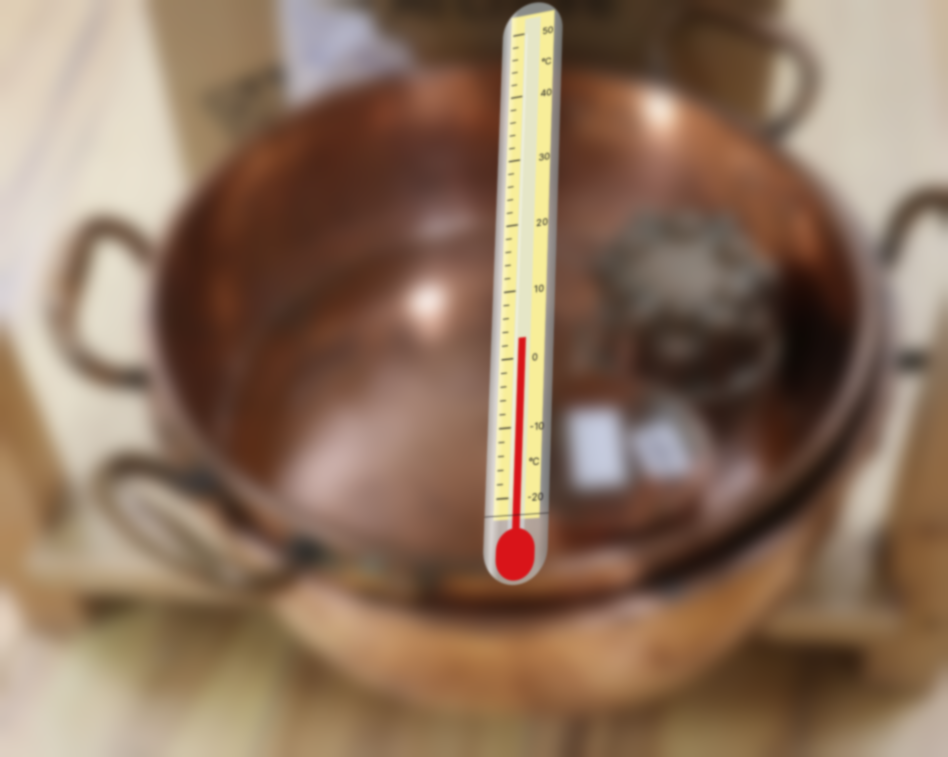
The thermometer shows value=3 unit=°C
